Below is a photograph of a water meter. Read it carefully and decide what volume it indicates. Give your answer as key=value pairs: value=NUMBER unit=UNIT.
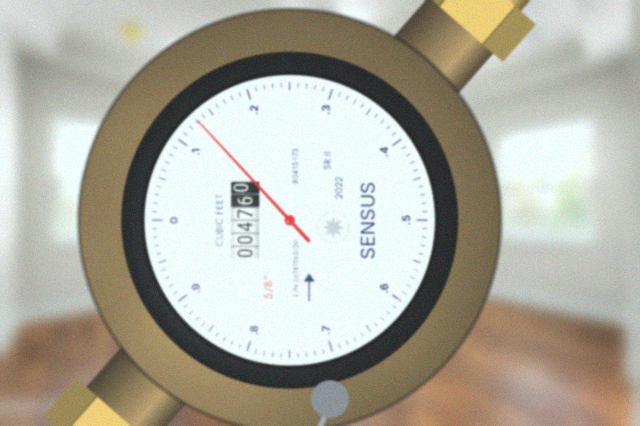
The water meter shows value=4760.13 unit=ft³
